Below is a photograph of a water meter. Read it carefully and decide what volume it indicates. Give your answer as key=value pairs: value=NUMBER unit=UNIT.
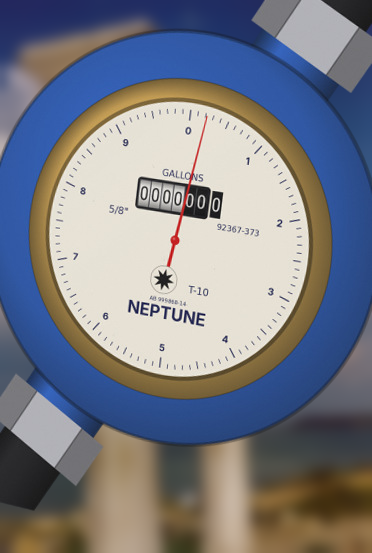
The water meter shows value=0.2 unit=gal
